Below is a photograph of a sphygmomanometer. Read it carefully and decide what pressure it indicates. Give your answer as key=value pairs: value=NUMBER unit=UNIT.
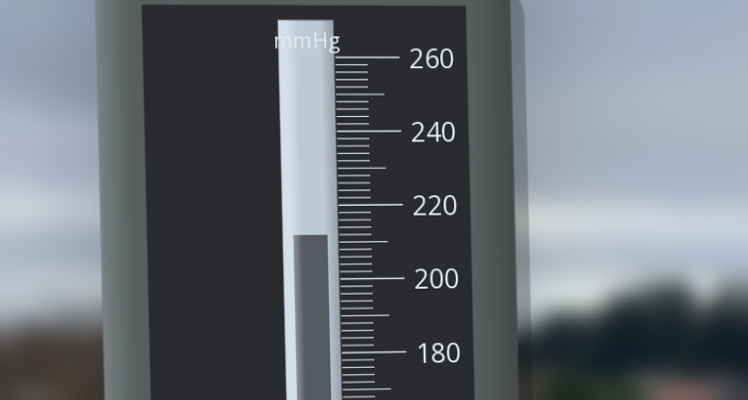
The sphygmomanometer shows value=212 unit=mmHg
